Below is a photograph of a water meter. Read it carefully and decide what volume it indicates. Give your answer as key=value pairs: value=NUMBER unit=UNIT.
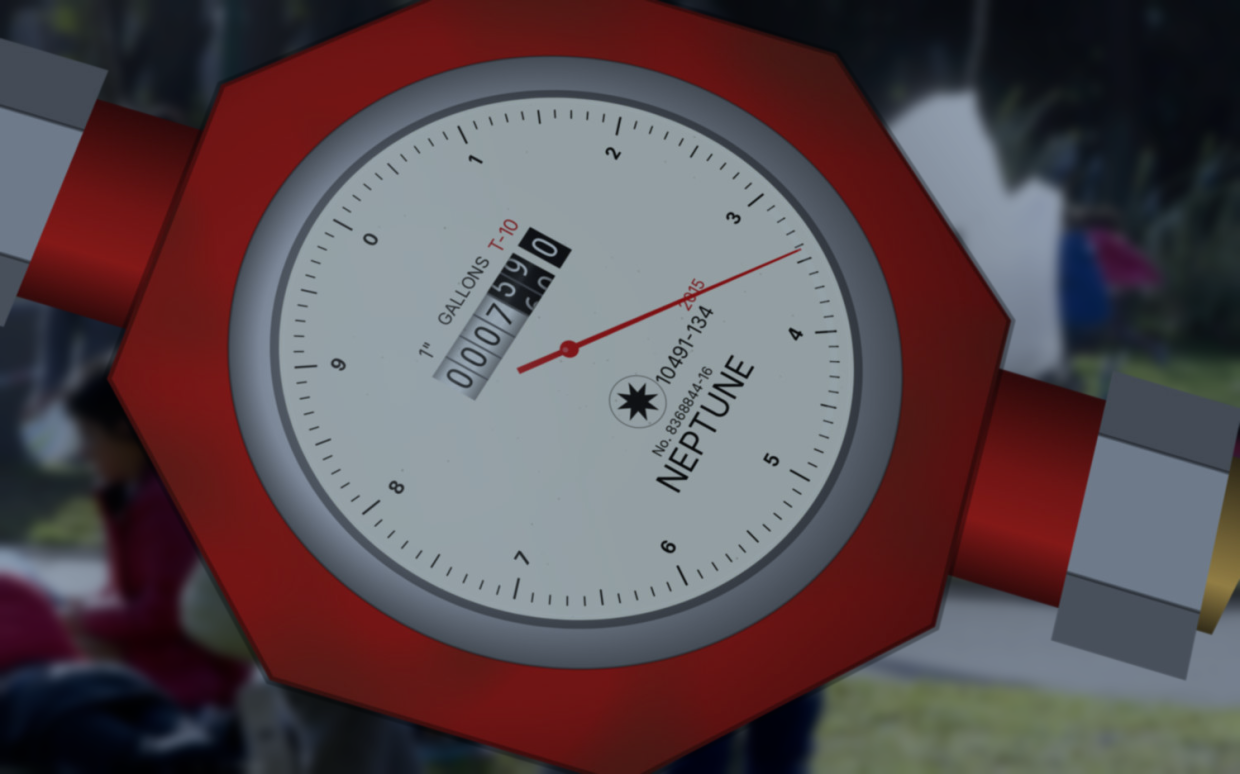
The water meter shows value=7593.4 unit=gal
